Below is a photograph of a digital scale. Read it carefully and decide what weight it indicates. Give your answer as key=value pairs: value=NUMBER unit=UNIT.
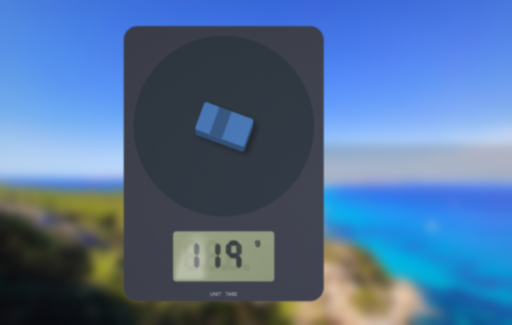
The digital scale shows value=119 unit=g
